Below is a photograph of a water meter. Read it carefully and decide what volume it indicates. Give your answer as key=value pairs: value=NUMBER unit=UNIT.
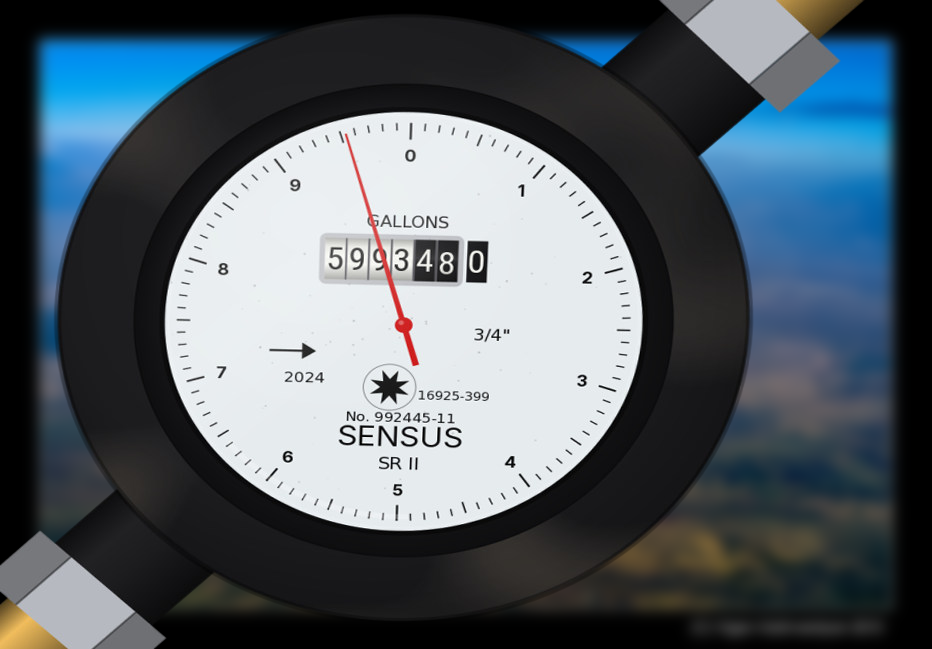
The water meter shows value=5993479.5 unit=gal
